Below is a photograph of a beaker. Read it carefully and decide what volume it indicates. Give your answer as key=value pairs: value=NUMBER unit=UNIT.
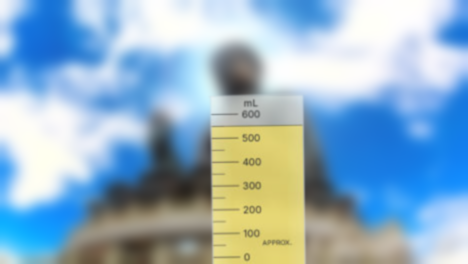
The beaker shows value=550 unit=mL
